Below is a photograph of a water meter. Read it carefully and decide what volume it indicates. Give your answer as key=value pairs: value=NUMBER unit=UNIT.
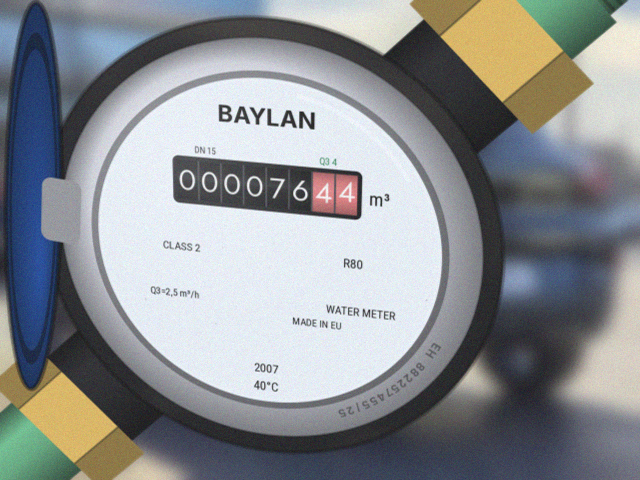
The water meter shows value=76.44 unit=m³
